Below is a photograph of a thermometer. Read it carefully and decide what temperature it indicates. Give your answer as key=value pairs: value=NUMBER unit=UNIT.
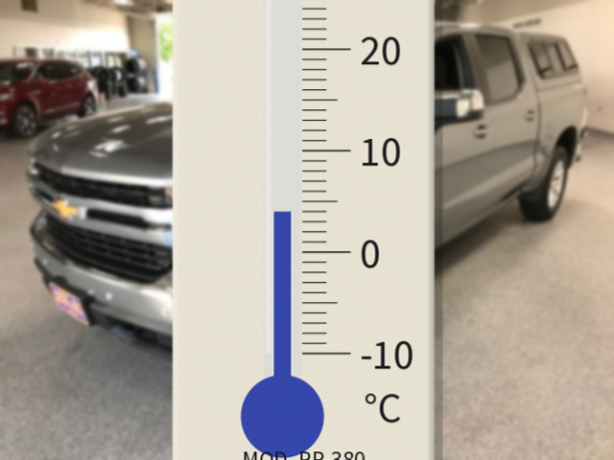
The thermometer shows value=4 unit=°C
